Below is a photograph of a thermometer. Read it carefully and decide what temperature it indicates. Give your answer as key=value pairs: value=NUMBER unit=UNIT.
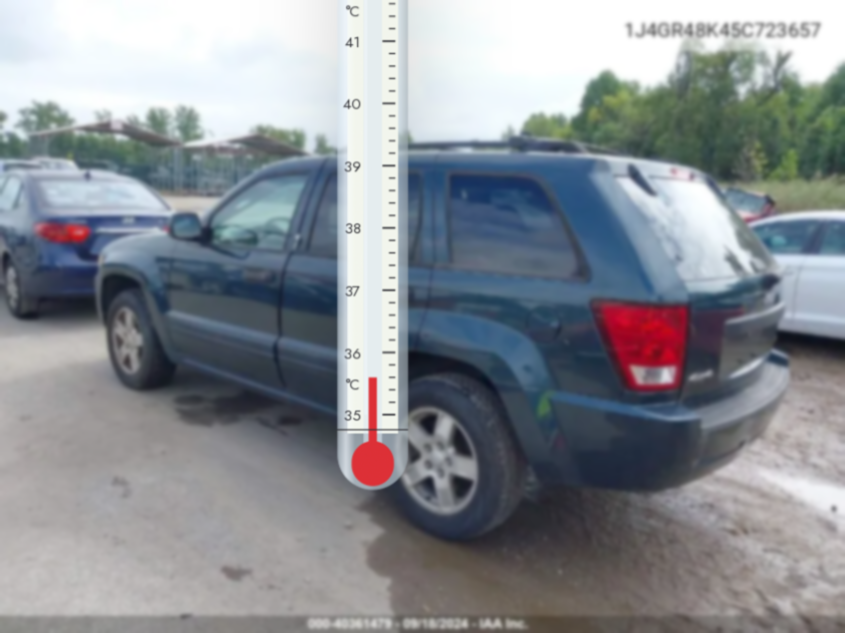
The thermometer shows value=35.6 unit=°C
